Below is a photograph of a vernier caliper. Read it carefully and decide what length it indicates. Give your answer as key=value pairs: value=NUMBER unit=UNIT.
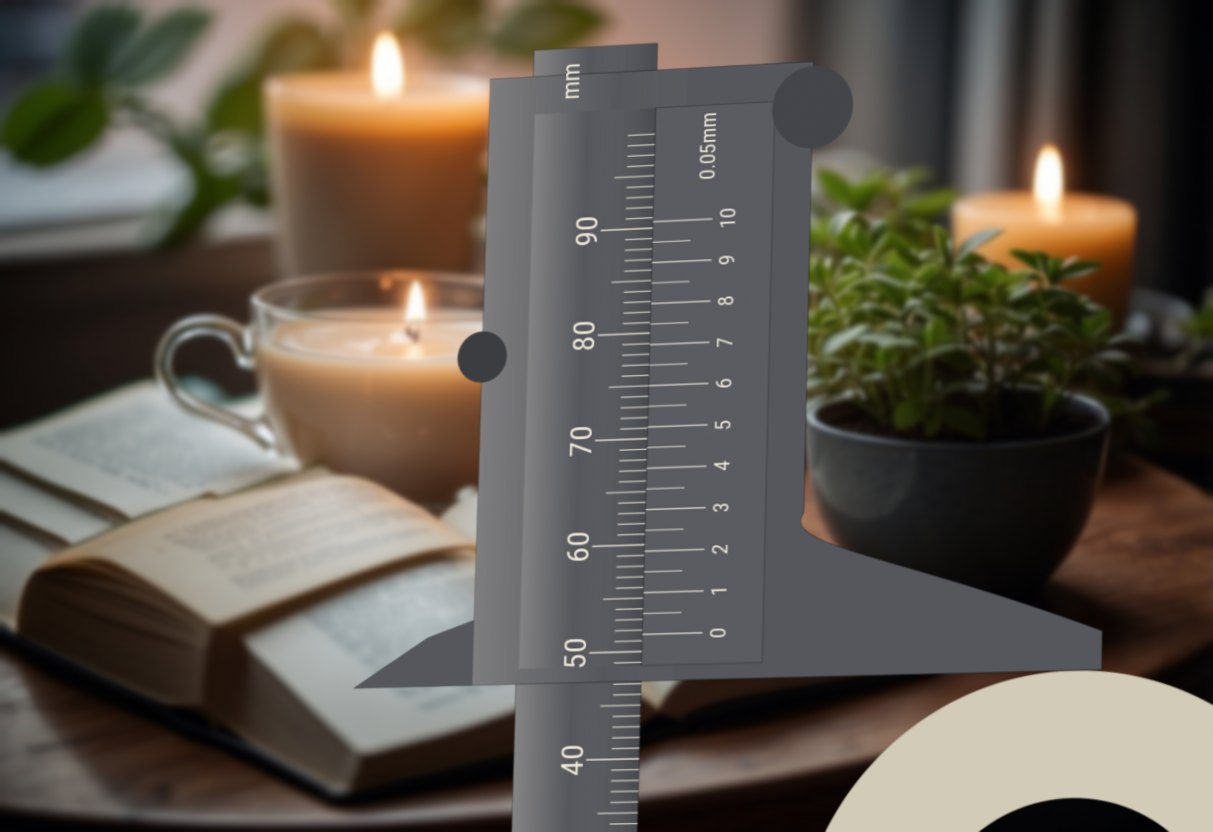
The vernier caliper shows value=51.6 unit=mm
